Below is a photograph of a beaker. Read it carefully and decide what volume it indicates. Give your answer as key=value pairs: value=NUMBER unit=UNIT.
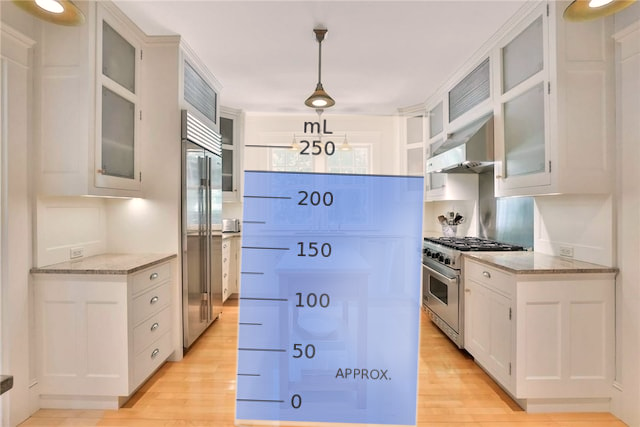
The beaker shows value=225 unit=mL
